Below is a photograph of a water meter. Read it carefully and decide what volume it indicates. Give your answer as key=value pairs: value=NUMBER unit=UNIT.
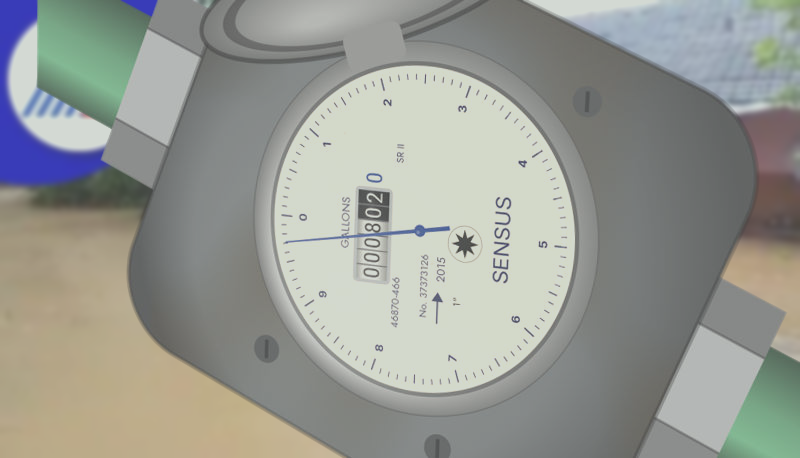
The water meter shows value=8019.7 unit=gal
